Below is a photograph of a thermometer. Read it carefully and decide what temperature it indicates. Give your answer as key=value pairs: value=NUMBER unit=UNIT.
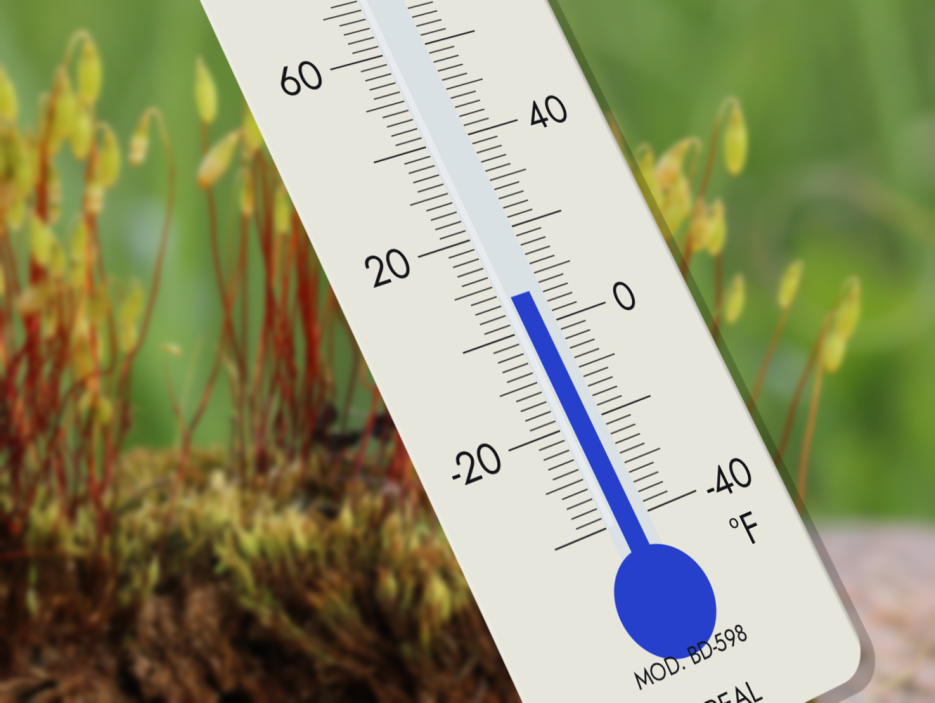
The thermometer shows value=7 unit=°F
